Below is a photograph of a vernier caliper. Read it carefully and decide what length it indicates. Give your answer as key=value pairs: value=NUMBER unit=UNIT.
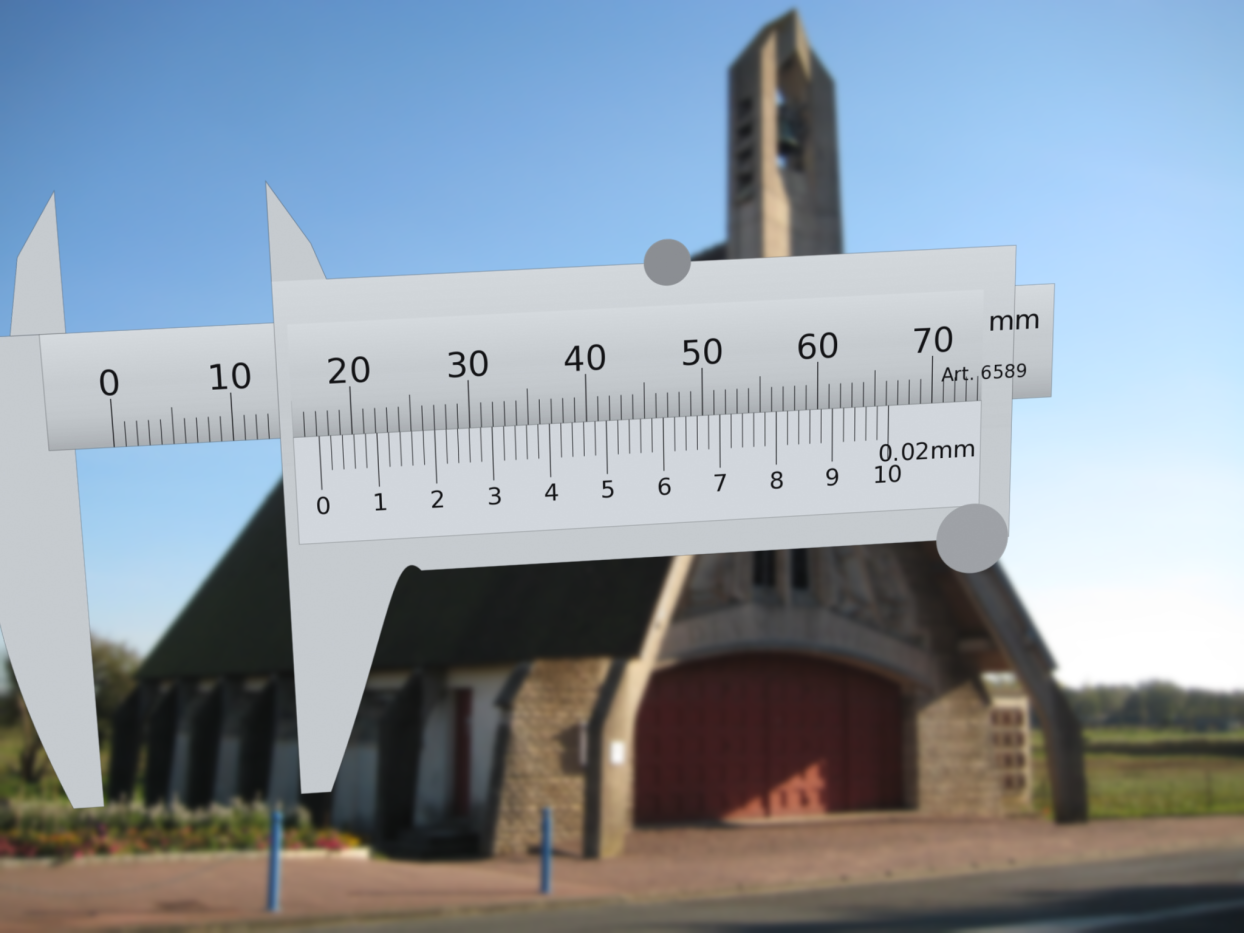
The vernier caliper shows value=17.2 unit=mm
